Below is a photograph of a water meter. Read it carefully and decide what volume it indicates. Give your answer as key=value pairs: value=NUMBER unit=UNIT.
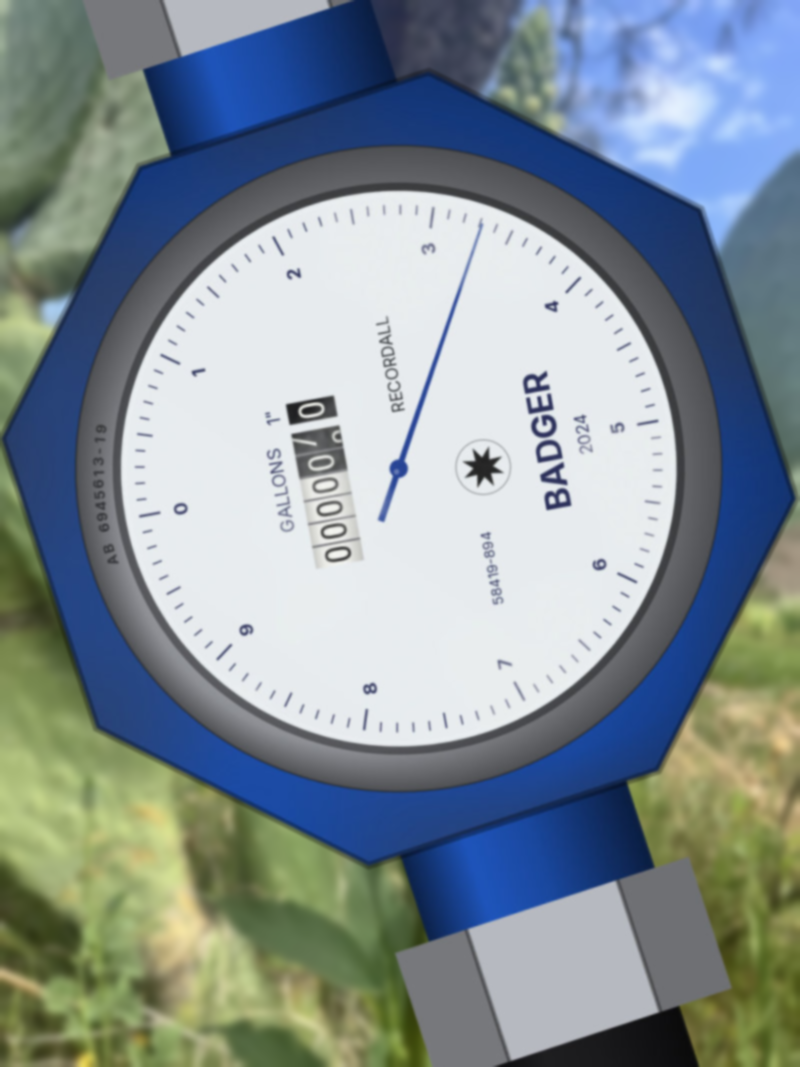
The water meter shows value=73.3 unit=gal
